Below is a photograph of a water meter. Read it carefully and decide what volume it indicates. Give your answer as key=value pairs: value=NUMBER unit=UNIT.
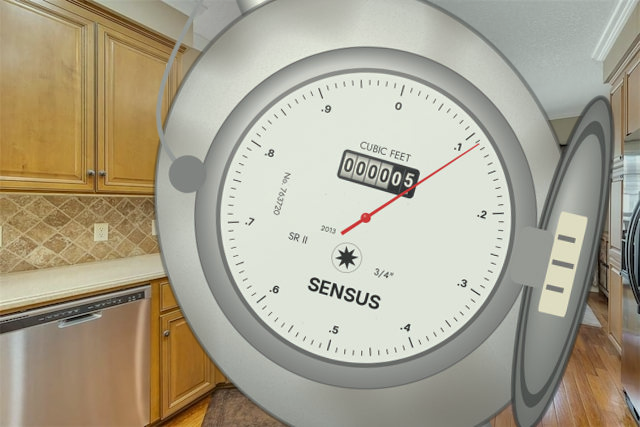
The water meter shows value=5.11 unit=ft³
